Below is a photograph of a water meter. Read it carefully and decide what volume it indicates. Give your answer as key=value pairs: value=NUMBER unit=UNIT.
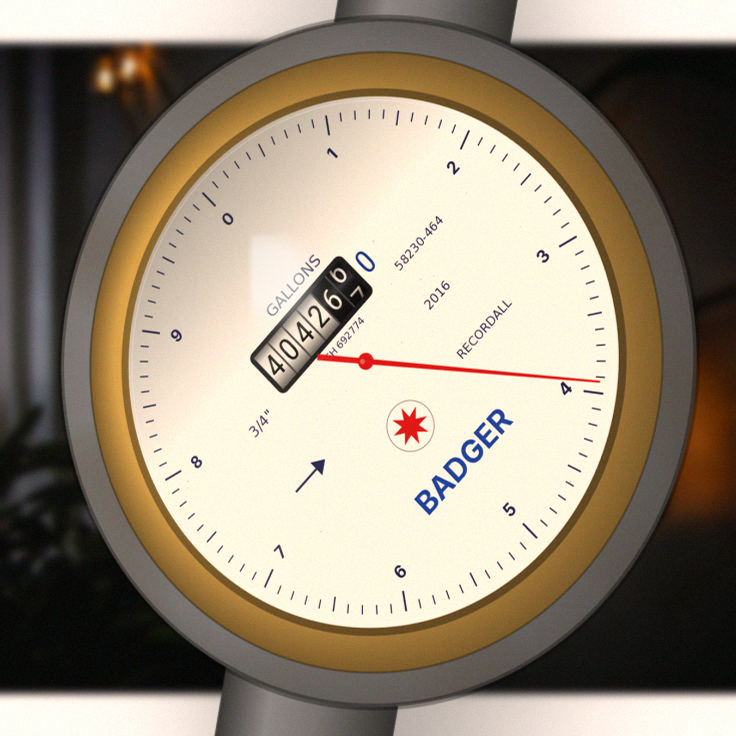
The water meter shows value=4042663.9 unit=gal
